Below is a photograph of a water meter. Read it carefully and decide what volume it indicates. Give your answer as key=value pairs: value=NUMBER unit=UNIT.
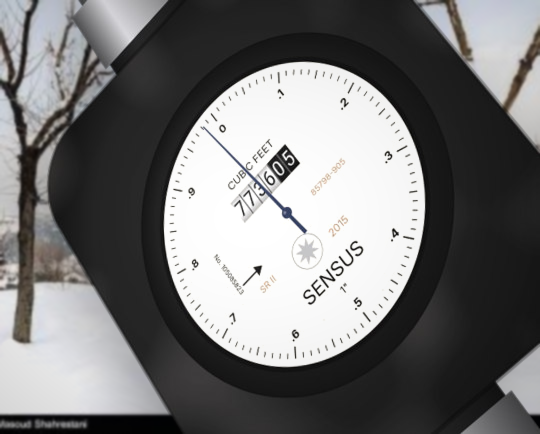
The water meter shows value=773604.98 unit=ft³
